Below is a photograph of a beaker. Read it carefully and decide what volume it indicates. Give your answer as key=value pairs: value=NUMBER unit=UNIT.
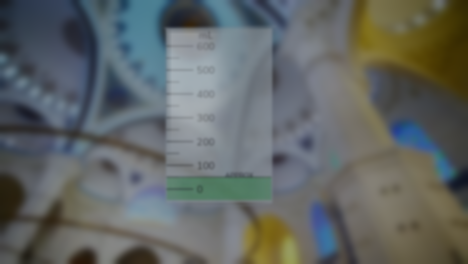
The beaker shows value=50 unit=mL
